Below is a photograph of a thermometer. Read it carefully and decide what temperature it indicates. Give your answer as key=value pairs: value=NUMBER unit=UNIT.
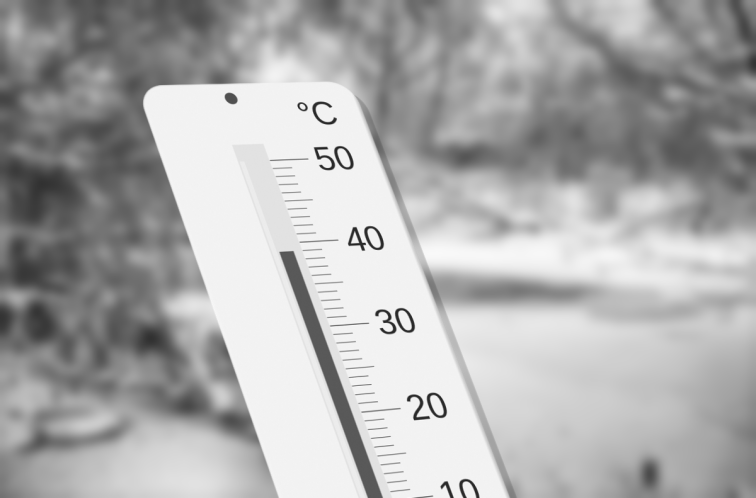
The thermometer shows value=39 unit=°C
